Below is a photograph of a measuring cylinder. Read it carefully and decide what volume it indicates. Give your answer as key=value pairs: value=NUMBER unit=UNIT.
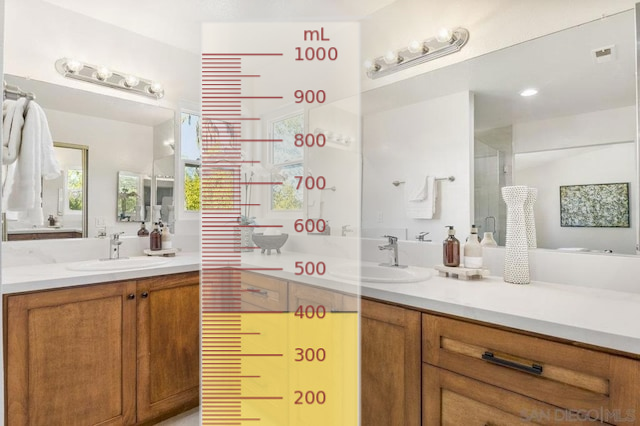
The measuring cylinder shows value=400 unit=mL
